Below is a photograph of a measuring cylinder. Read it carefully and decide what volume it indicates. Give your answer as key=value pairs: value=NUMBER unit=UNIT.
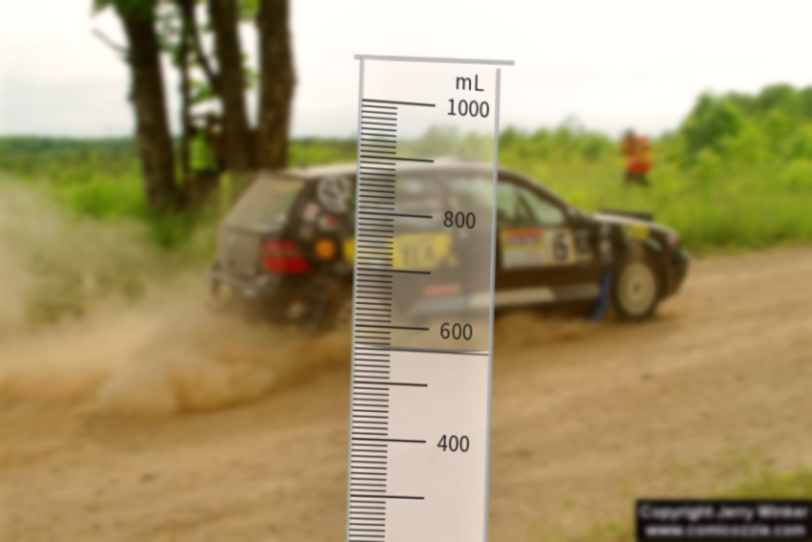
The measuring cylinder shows value=560 unit=mL
